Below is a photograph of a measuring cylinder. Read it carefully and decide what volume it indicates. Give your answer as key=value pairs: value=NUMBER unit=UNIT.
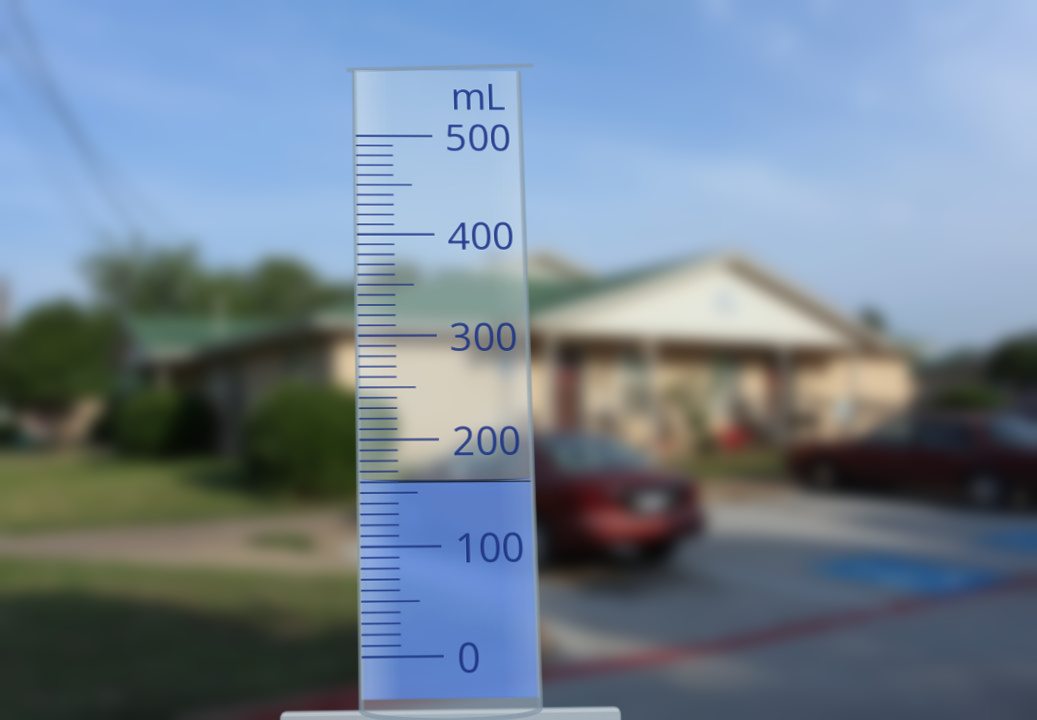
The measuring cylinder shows value=160 unit=mL
